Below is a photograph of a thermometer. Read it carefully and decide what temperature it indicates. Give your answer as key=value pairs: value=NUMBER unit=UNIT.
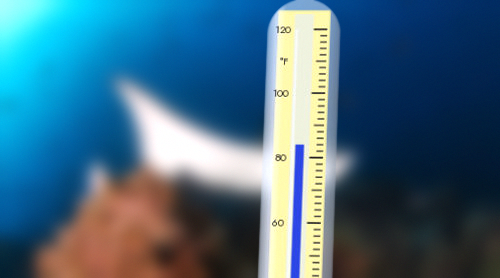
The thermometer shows value=84 unit=°F
